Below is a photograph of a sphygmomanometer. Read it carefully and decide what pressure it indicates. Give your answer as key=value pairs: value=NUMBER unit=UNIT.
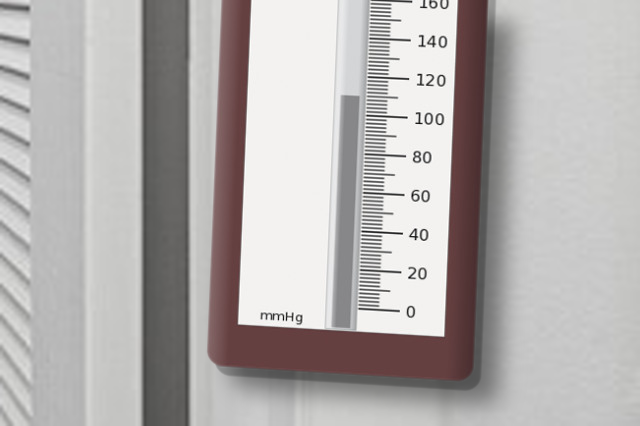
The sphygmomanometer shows value=110 unit=mmHg
